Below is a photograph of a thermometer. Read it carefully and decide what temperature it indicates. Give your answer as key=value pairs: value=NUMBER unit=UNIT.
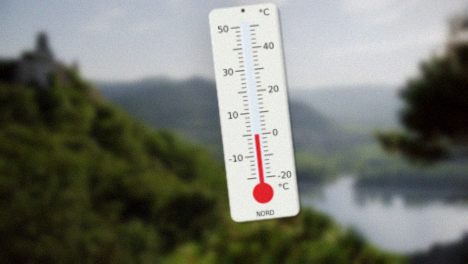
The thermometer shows value=0 unit=°C
